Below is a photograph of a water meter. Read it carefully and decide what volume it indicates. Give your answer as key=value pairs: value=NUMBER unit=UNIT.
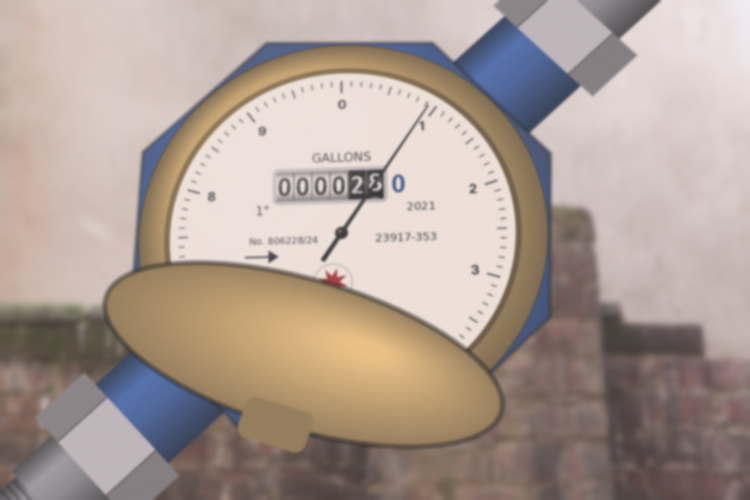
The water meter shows value=280.9 unit=gal
